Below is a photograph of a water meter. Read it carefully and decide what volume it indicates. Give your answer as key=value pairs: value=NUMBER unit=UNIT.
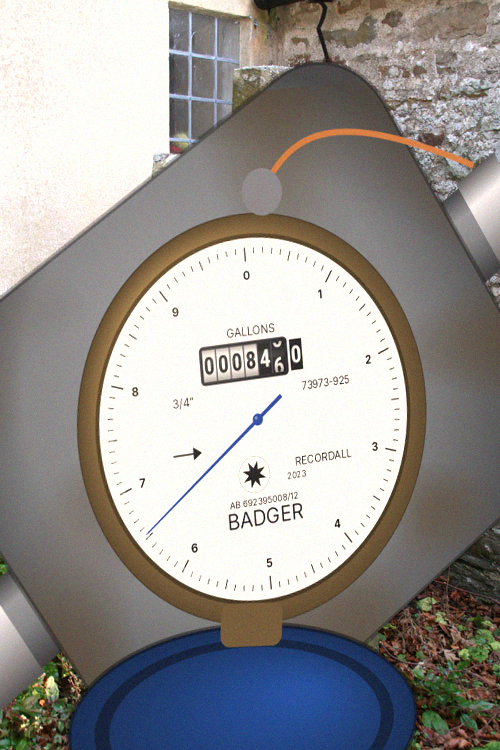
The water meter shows value=8456.5 unit=gal
